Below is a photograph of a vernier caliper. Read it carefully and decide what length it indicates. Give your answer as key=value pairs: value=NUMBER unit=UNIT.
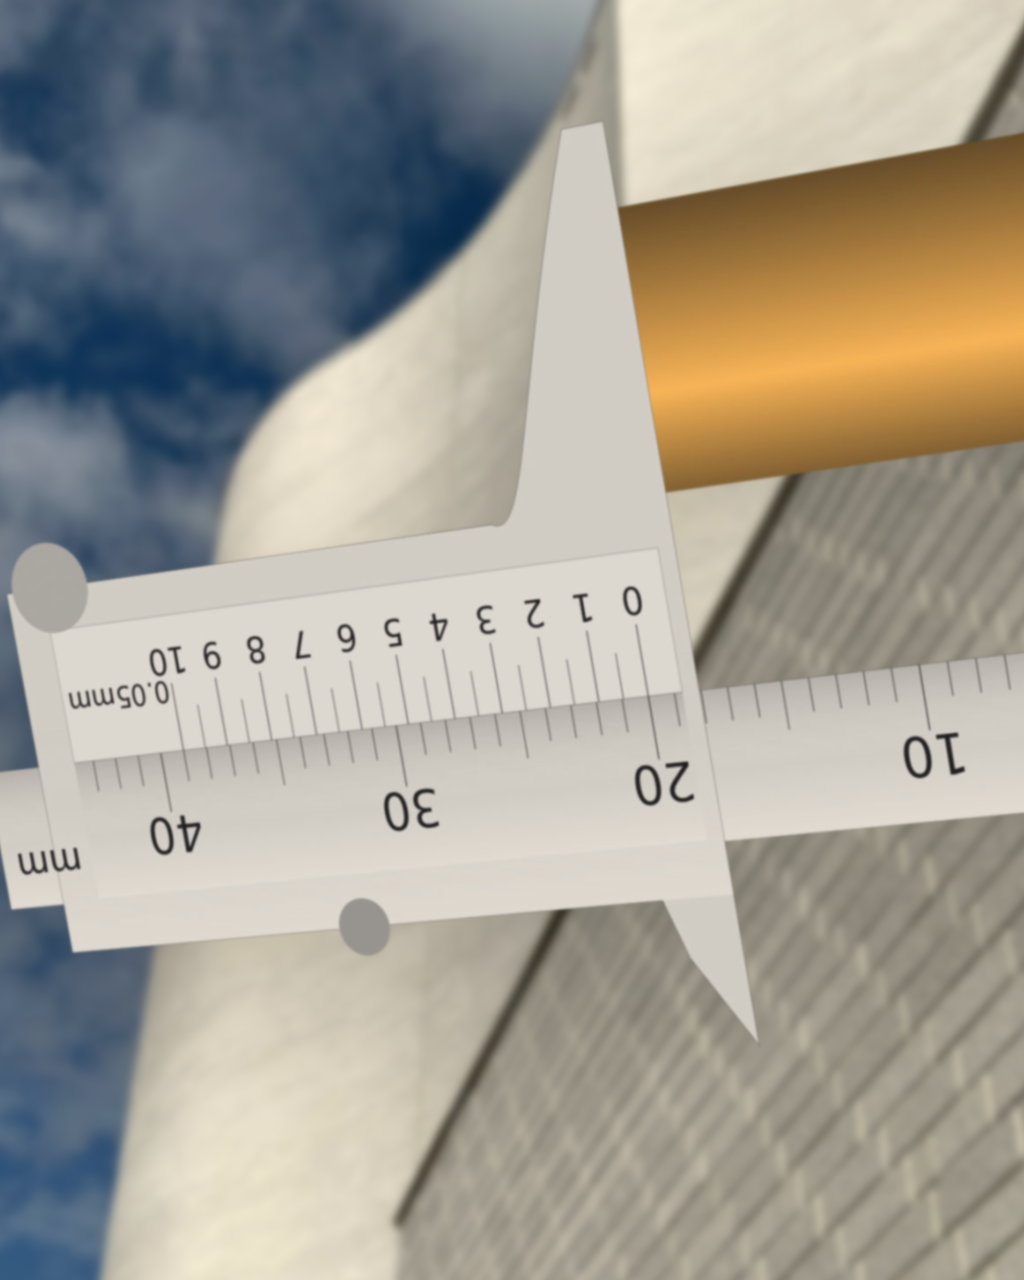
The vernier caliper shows value=20.0 unit=mm
